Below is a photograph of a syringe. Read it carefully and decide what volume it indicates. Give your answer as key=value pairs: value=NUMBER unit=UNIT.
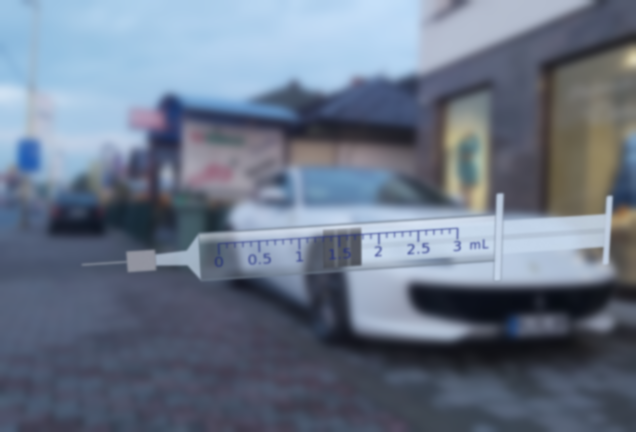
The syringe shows value=1.3 unit=mL
